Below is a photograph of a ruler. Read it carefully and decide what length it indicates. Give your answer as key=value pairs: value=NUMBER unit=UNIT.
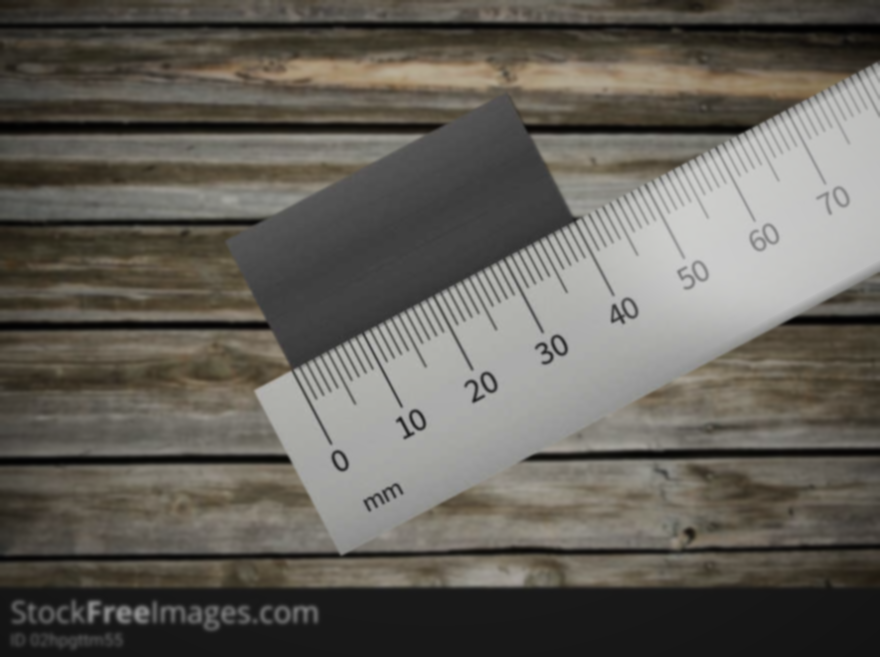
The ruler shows value=40 unit=mm
